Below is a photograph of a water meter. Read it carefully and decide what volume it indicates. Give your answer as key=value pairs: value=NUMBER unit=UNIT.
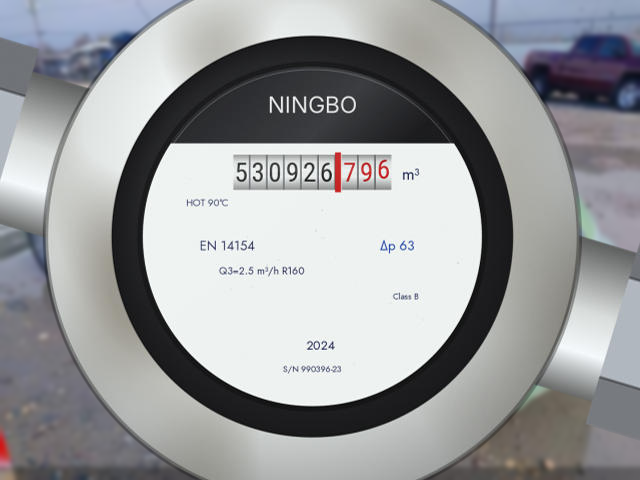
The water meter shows value=530926.796 unit=m³
